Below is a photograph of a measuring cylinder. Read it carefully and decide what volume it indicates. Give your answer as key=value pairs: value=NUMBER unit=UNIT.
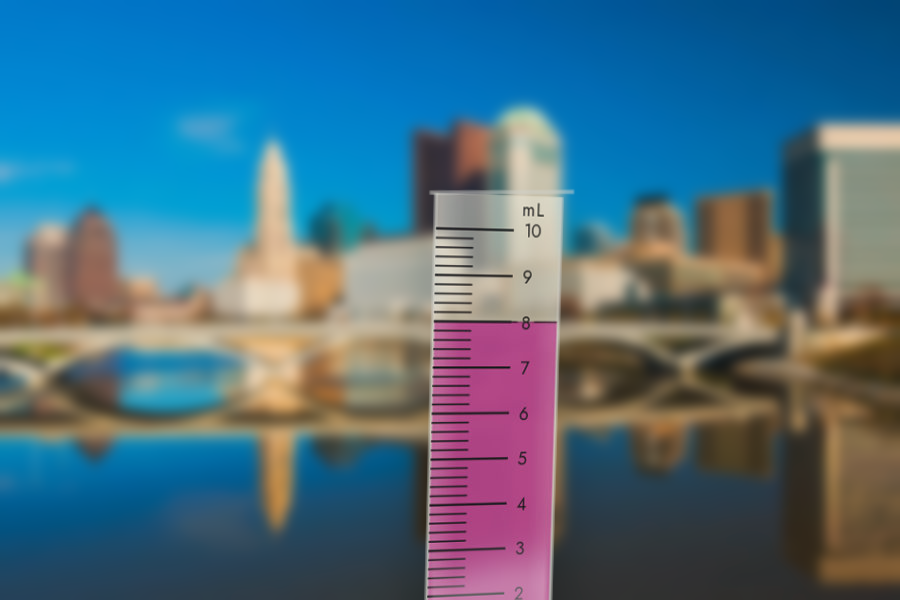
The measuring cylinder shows value=8 unit=mL
